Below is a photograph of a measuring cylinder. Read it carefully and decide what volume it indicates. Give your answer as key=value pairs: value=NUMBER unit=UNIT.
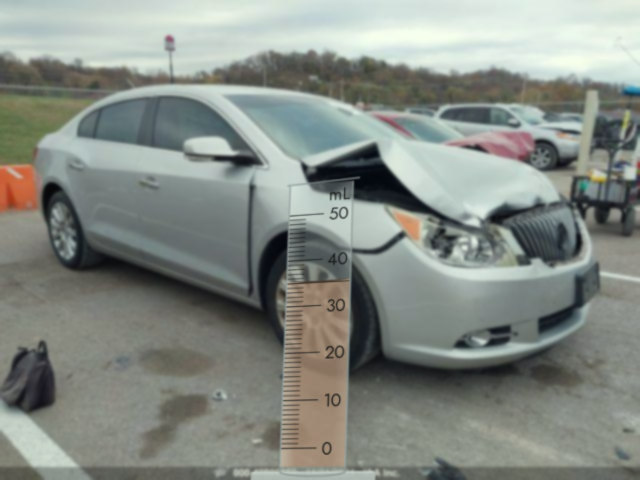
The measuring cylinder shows value=35 unit=mL
